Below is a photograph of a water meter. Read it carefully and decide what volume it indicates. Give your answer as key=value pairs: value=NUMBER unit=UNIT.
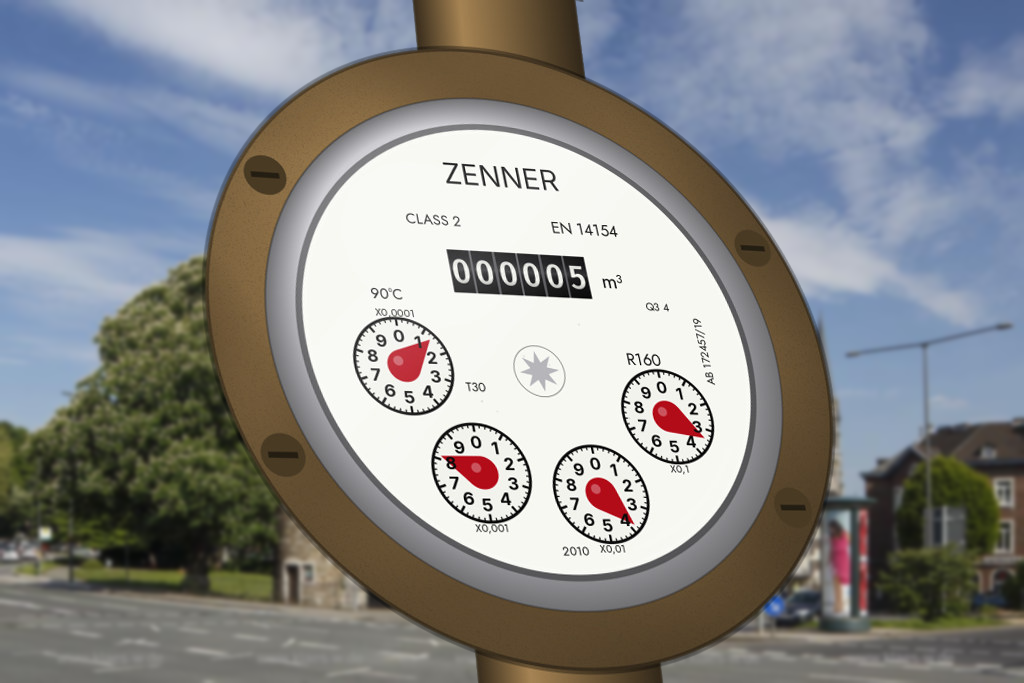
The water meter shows value=5.3381 unit=m³
